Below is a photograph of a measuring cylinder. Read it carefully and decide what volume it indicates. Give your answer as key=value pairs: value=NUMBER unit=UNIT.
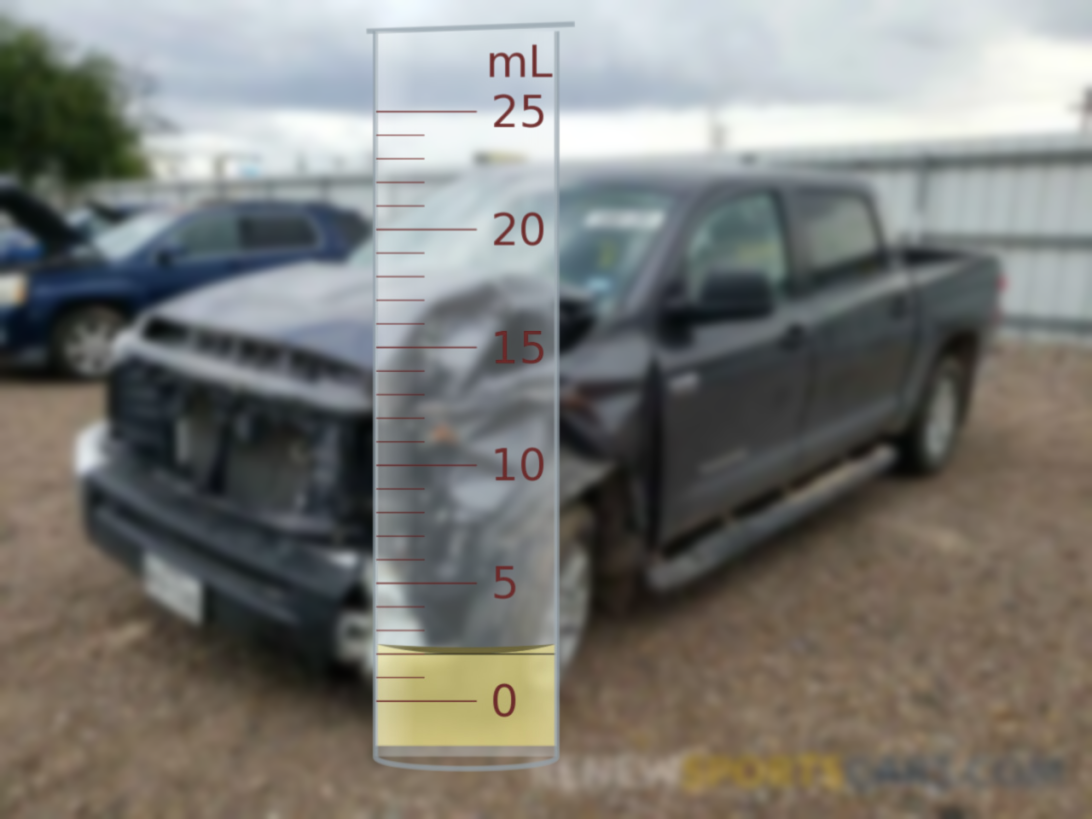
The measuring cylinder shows value=2 unit=mL
